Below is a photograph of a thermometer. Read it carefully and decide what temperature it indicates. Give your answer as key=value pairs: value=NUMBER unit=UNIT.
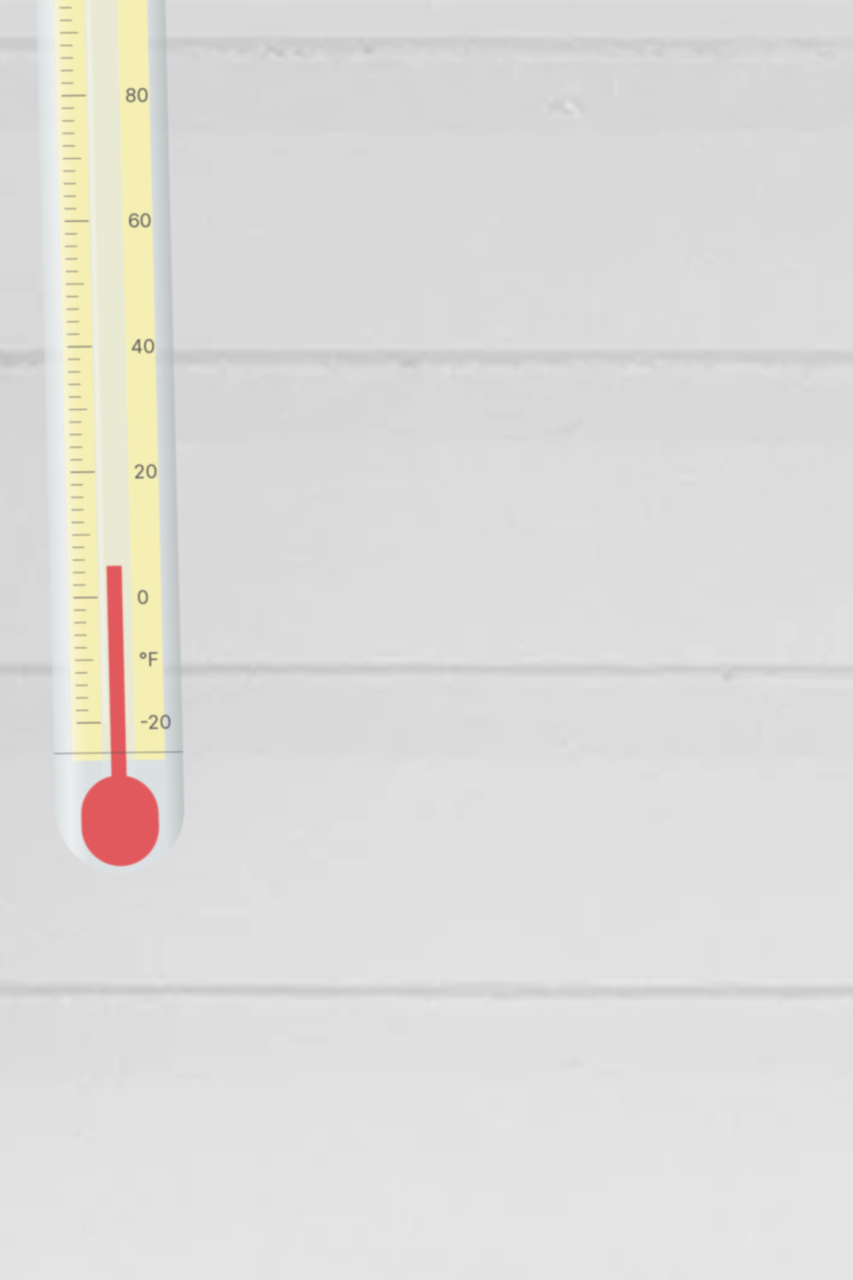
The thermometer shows value=5 unit=°F
